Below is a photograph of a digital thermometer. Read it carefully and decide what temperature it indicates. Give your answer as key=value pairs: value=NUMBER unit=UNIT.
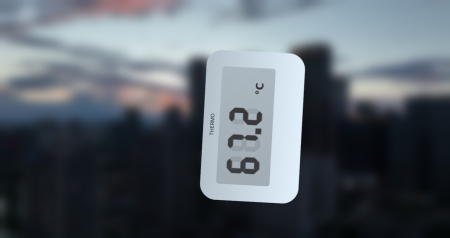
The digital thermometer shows value=67.2 unit=°C
